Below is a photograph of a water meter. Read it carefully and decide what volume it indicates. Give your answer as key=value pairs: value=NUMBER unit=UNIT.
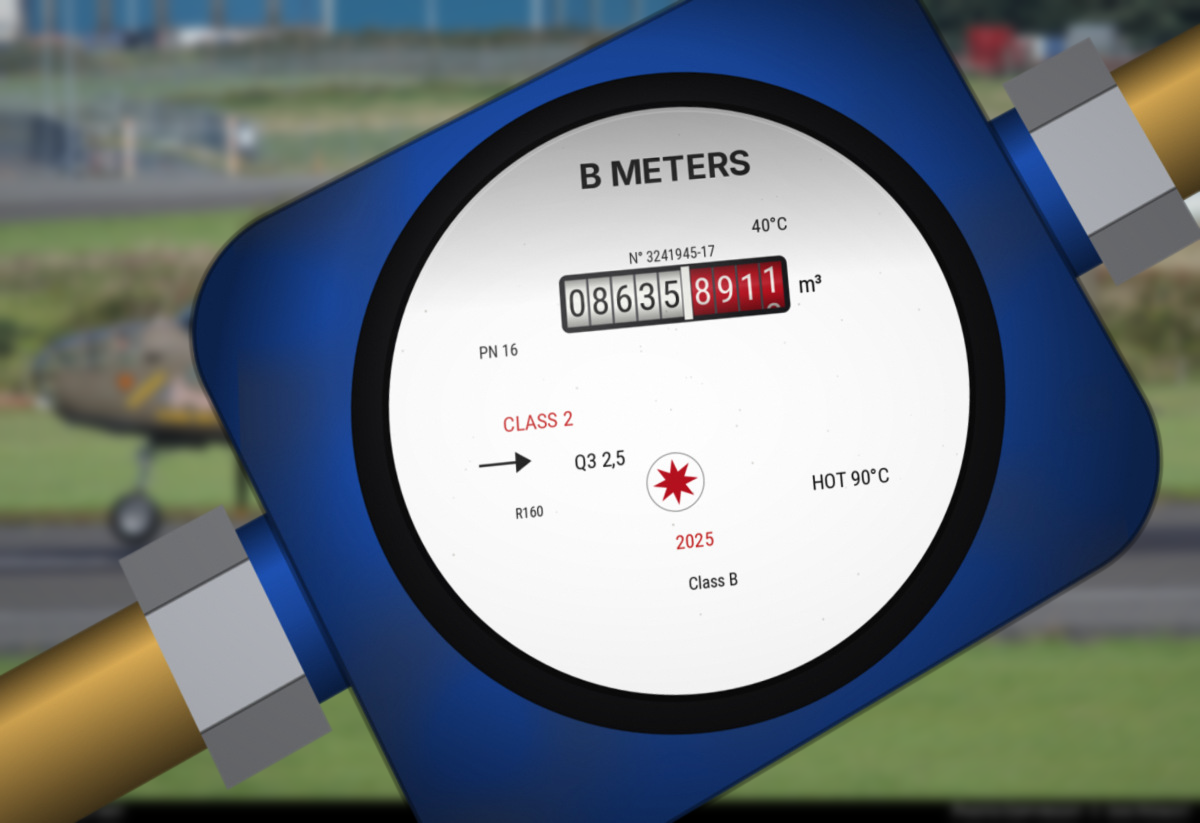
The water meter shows value=8635.8911 unit=m³
